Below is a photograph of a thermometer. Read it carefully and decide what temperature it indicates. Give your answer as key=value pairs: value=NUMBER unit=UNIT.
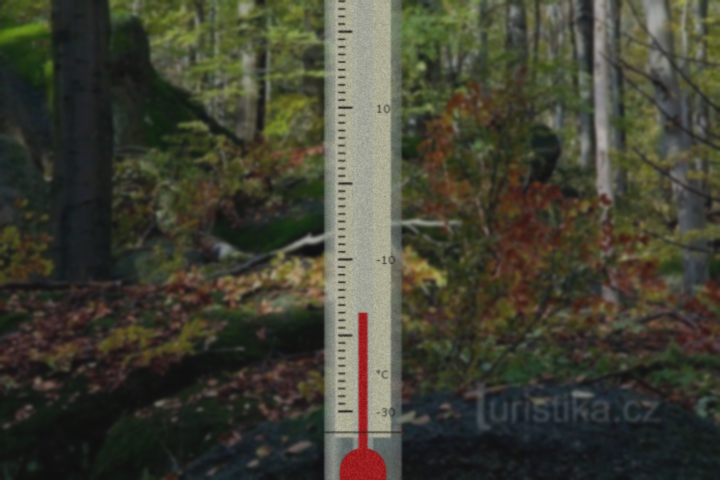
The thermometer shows value=-17 unit=°C
